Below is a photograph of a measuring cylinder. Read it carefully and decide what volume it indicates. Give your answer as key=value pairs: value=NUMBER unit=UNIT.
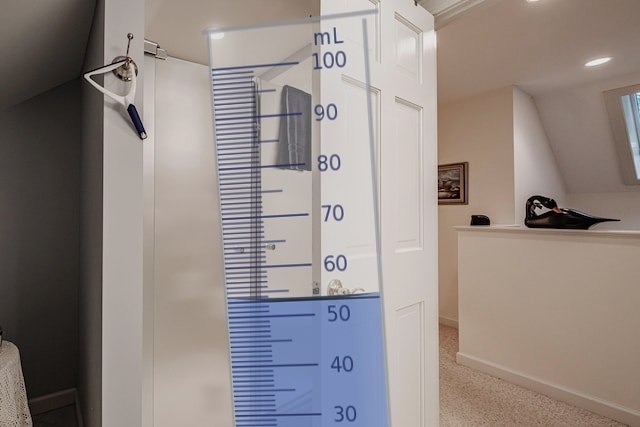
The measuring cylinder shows value=53 unit=mL
